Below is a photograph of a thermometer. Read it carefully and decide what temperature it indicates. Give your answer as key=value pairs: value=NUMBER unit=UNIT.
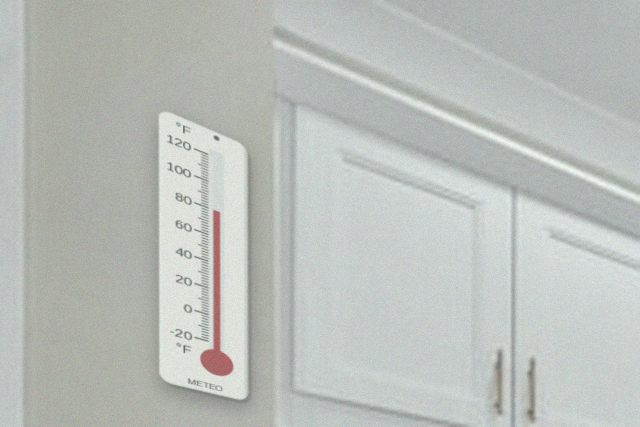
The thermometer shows value=80 unit=°F
